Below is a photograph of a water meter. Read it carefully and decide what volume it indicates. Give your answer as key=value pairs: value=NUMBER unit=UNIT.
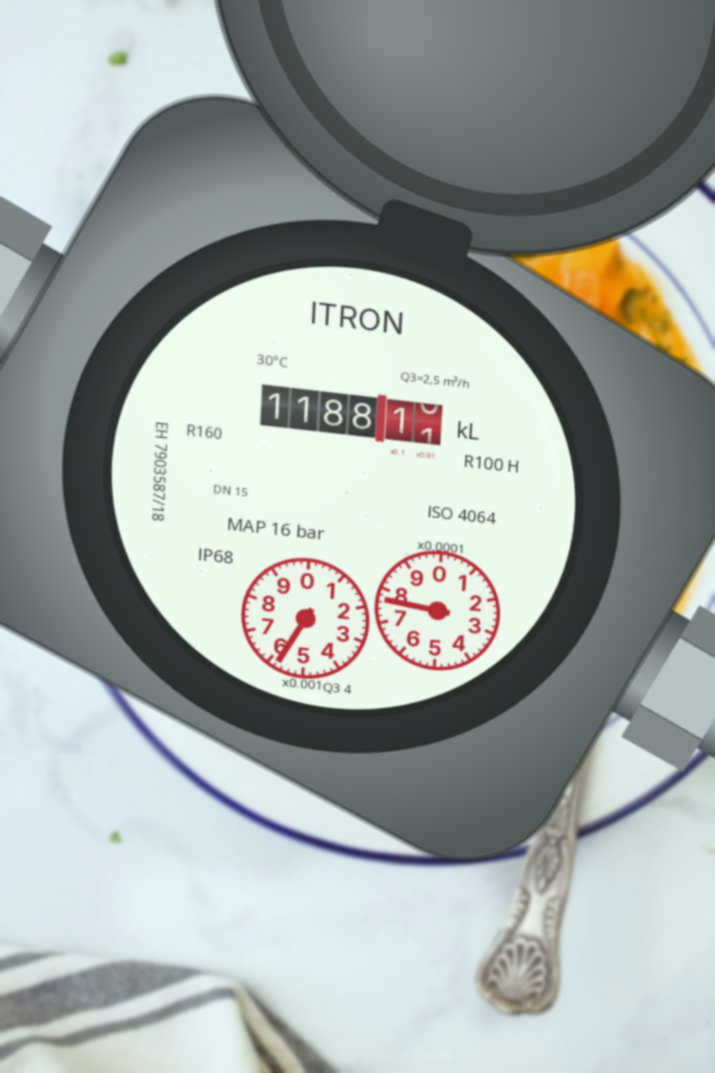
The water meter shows value=1188.1057 unit=kL
